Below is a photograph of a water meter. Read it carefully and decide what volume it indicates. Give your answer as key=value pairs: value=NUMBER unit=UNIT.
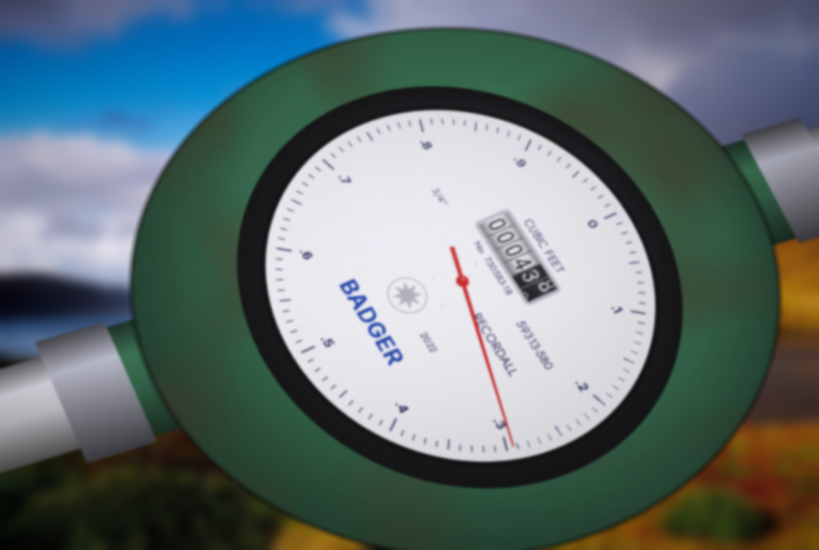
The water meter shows value=438.29 unit=ft³
